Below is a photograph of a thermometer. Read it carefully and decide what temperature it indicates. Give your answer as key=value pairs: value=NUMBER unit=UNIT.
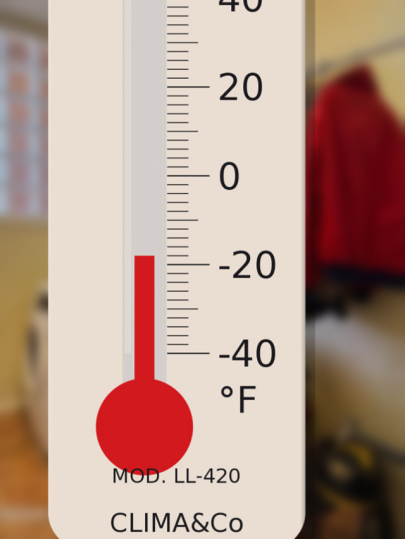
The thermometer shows value=-18 unit=°F
